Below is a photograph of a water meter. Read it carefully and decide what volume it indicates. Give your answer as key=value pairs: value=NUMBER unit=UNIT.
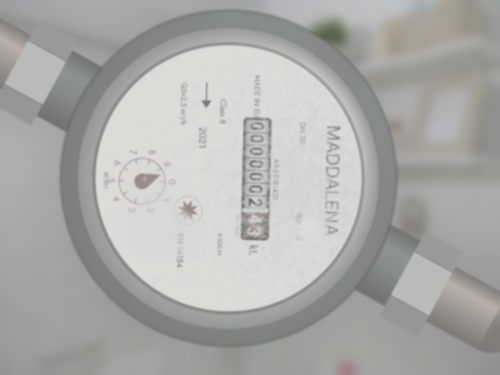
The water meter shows value=2.429 unit=kL
